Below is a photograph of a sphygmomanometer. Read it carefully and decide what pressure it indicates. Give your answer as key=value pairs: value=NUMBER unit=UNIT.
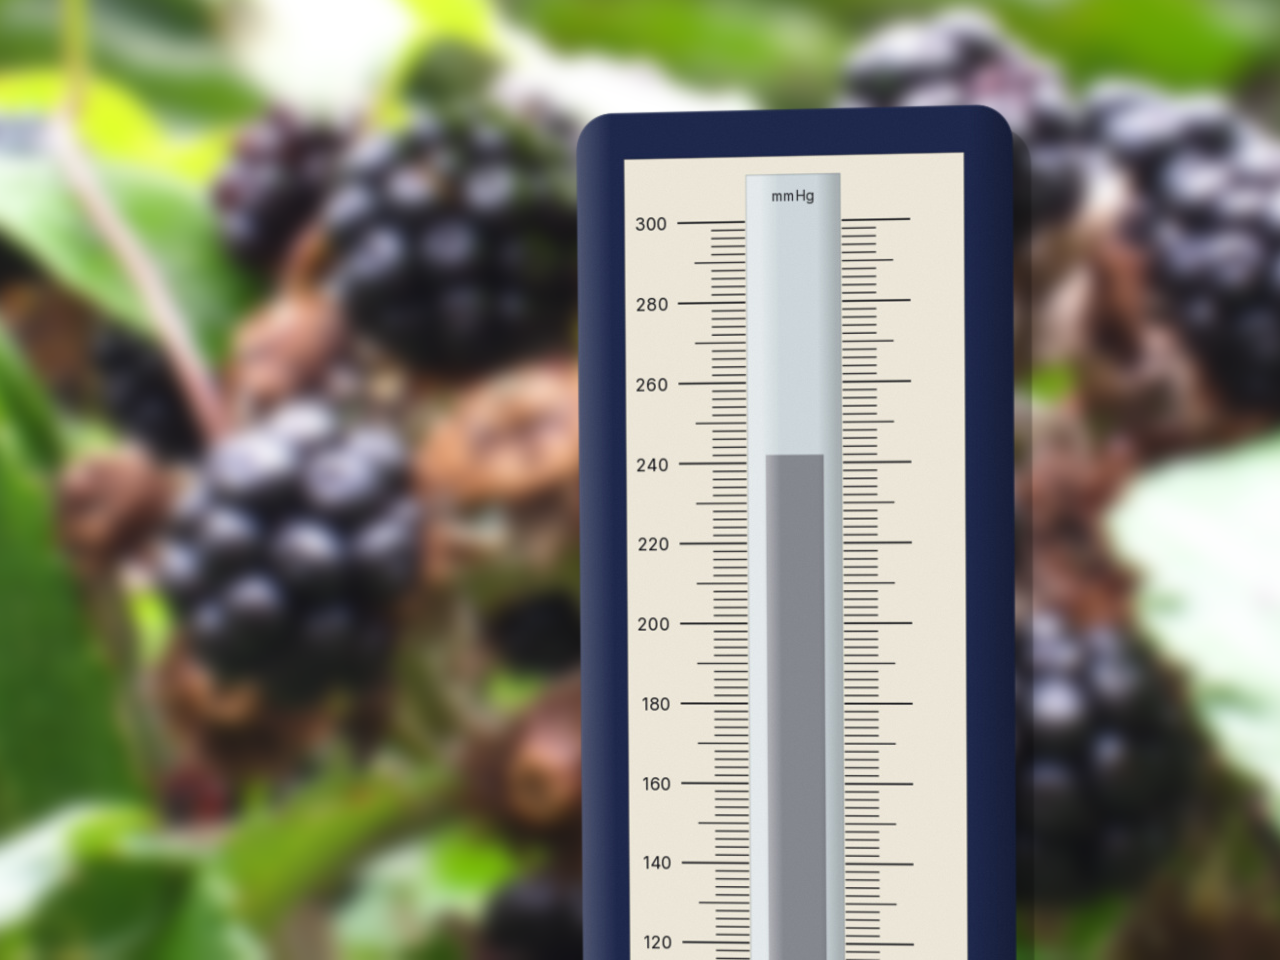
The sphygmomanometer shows value=242 unit=mmHg
